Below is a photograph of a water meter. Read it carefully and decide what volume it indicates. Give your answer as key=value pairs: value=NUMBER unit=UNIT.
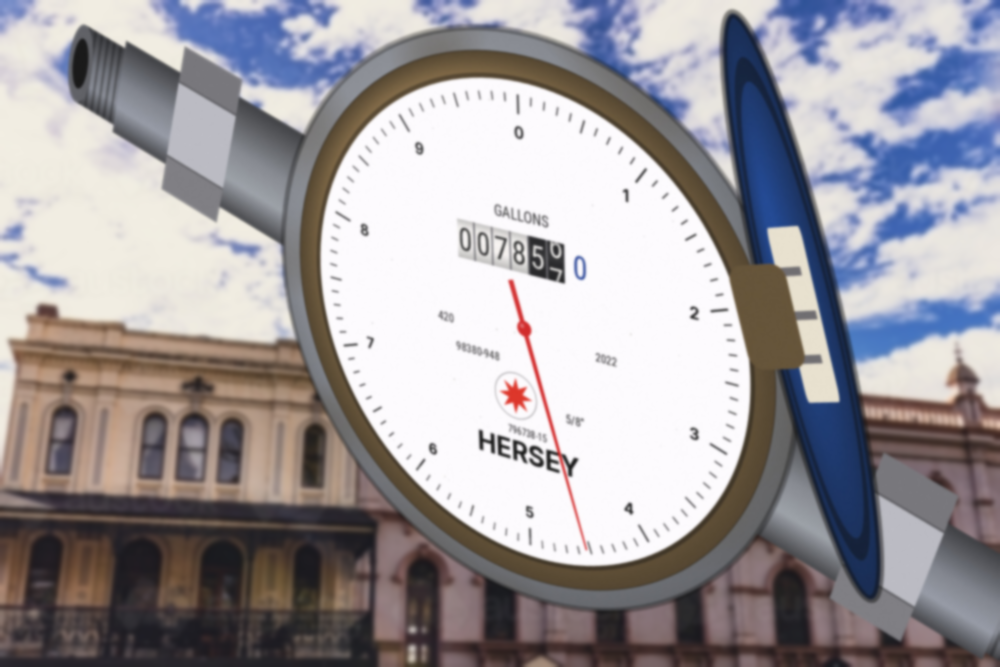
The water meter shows value=78564.5 unit=gal
